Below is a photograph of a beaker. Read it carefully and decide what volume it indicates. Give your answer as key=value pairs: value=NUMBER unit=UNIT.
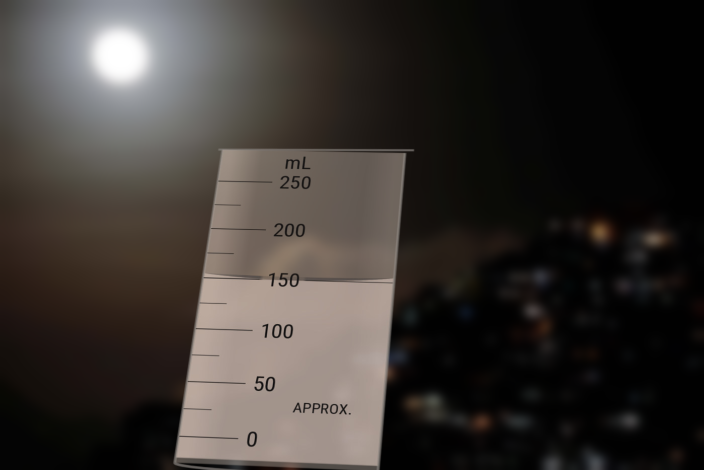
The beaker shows value=150 unit=mL
